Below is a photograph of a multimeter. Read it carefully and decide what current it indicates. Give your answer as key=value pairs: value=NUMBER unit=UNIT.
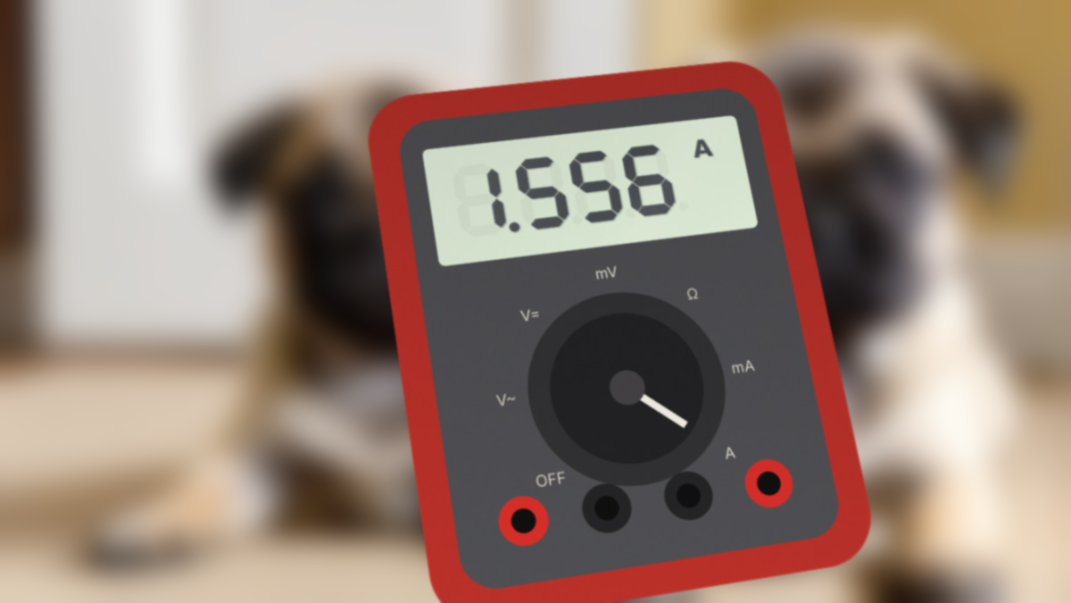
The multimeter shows value=1.556 unit=A
